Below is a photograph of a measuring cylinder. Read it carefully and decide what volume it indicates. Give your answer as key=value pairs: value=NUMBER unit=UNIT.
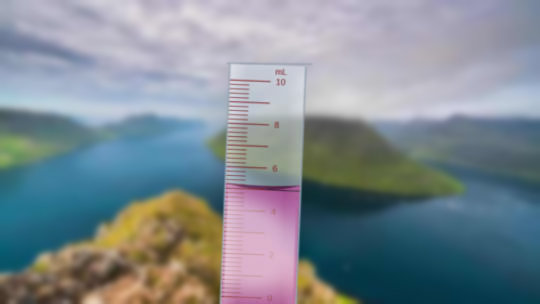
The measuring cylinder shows value=5 unit=mL
